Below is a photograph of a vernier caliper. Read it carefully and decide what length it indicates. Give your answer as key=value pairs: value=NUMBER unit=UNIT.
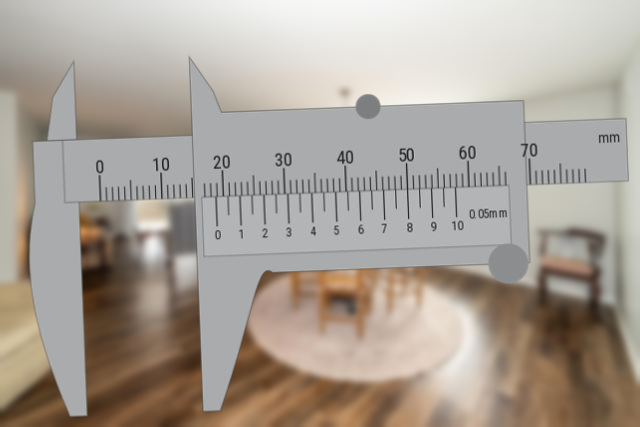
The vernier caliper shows value=18.8 unit=mm
